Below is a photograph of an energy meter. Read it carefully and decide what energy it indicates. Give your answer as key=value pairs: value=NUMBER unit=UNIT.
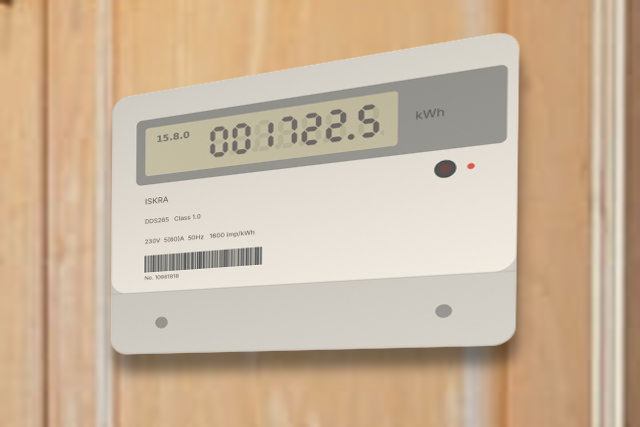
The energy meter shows value=1722.5 unit=kWh
